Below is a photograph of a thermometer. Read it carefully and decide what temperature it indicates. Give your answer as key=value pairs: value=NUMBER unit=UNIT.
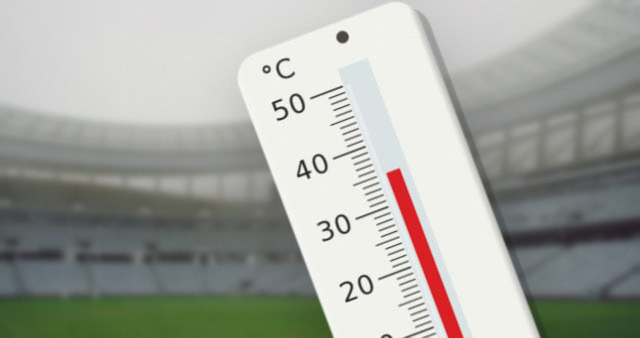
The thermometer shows value=35 unit=°C
